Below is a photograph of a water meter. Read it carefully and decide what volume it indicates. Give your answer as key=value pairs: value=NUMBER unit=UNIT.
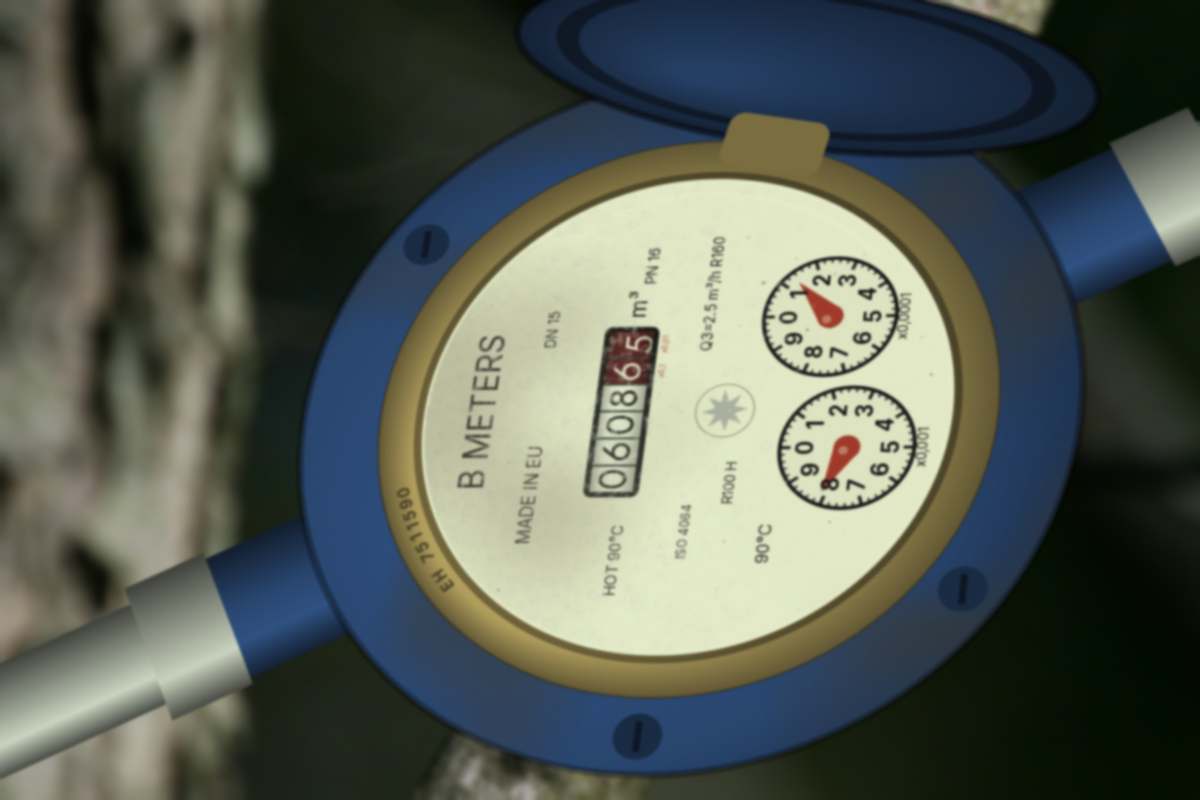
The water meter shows value=608.6481 unit=m³
